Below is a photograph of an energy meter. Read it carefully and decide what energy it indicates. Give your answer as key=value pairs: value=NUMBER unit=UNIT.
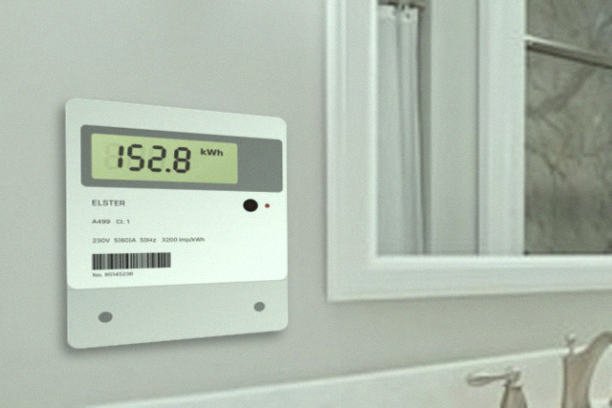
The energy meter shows value=152.8 unit=kWh
